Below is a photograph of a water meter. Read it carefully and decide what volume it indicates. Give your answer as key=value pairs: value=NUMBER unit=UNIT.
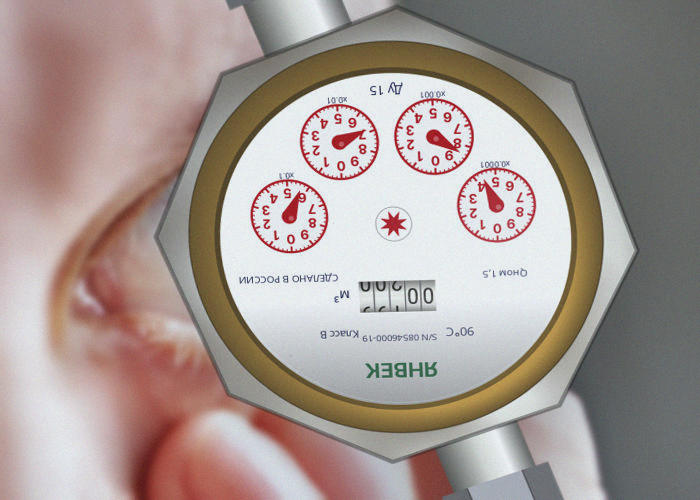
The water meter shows value=199.5684 unit=m³
